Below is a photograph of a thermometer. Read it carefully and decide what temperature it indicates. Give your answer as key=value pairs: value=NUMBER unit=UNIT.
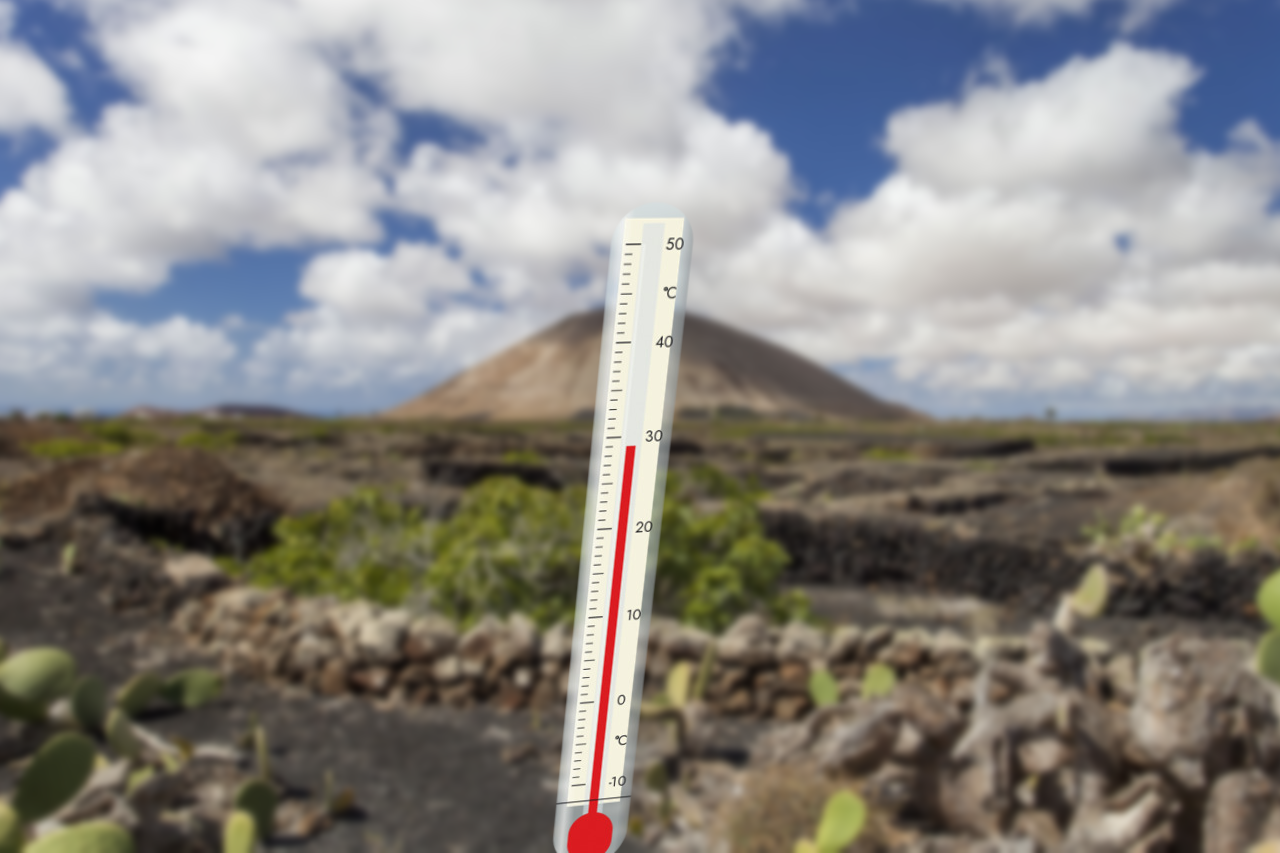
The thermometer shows value=29 unit=°C
